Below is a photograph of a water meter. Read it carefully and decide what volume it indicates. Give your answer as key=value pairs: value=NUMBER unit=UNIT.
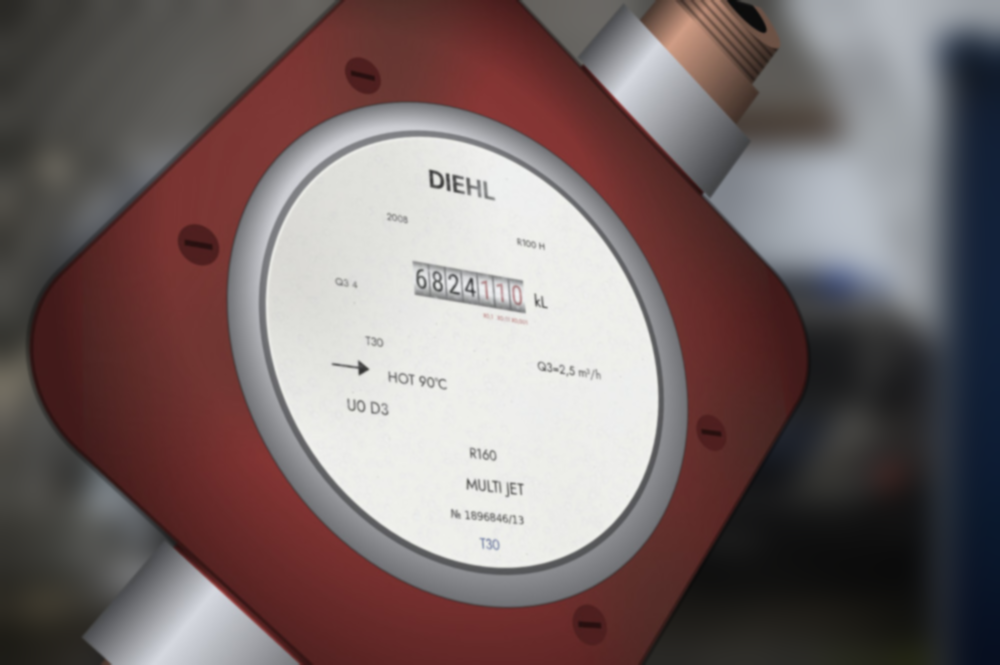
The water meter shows value=6824.110 unit=kL
